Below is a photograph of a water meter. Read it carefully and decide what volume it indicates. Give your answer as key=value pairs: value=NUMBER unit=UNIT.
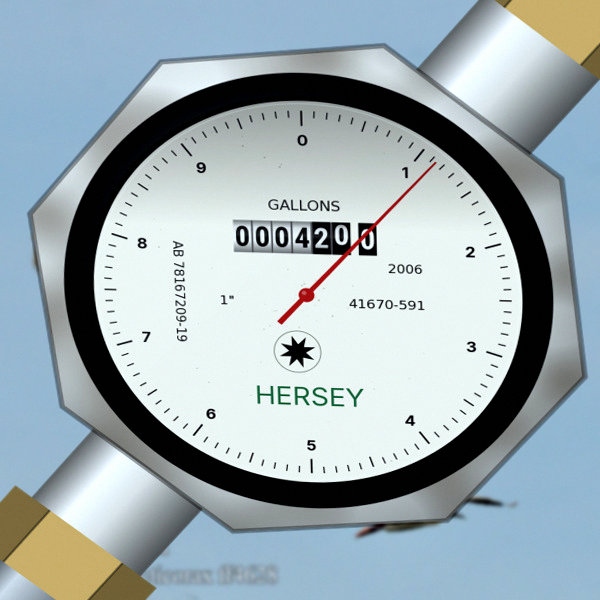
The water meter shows value=4201.1 unit=gal
